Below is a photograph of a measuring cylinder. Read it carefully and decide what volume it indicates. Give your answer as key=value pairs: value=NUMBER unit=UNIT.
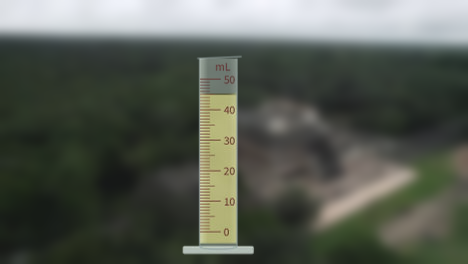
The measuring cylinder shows value=45 unit=mL
